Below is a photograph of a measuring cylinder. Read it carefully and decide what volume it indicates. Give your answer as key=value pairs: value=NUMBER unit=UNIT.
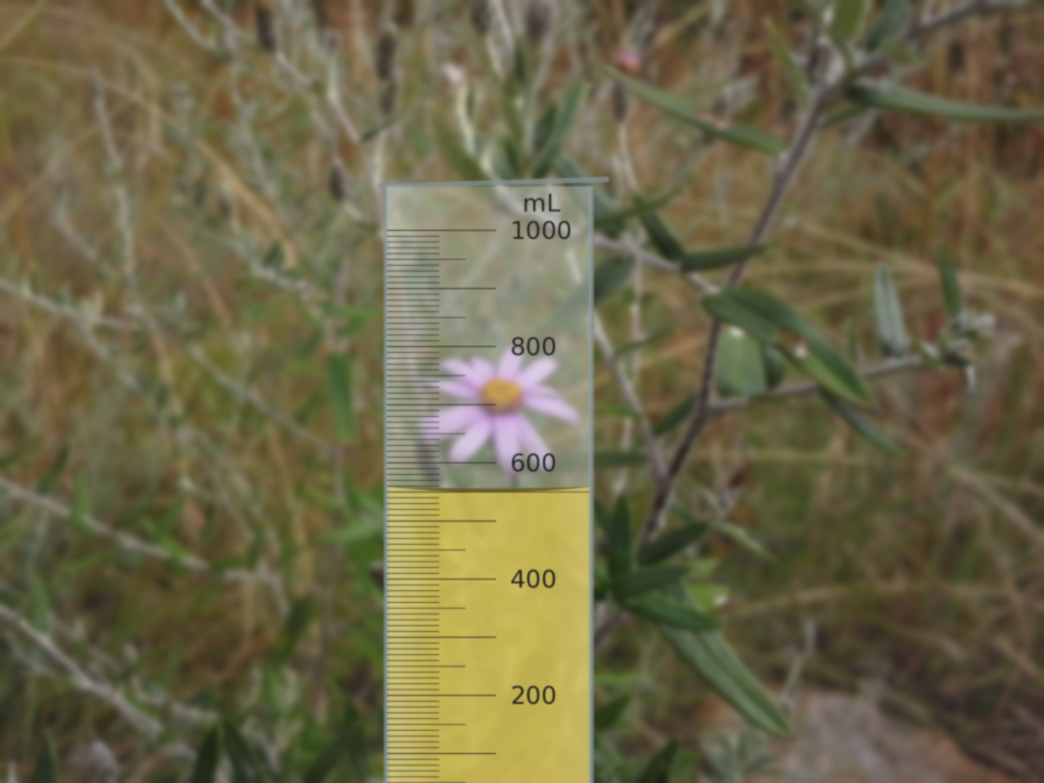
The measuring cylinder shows value=550 unit=mL
